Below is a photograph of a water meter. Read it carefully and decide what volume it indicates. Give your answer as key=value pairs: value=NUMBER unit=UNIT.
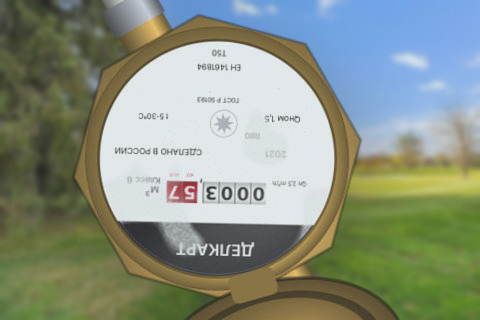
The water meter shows value=3.57 unit=m³
